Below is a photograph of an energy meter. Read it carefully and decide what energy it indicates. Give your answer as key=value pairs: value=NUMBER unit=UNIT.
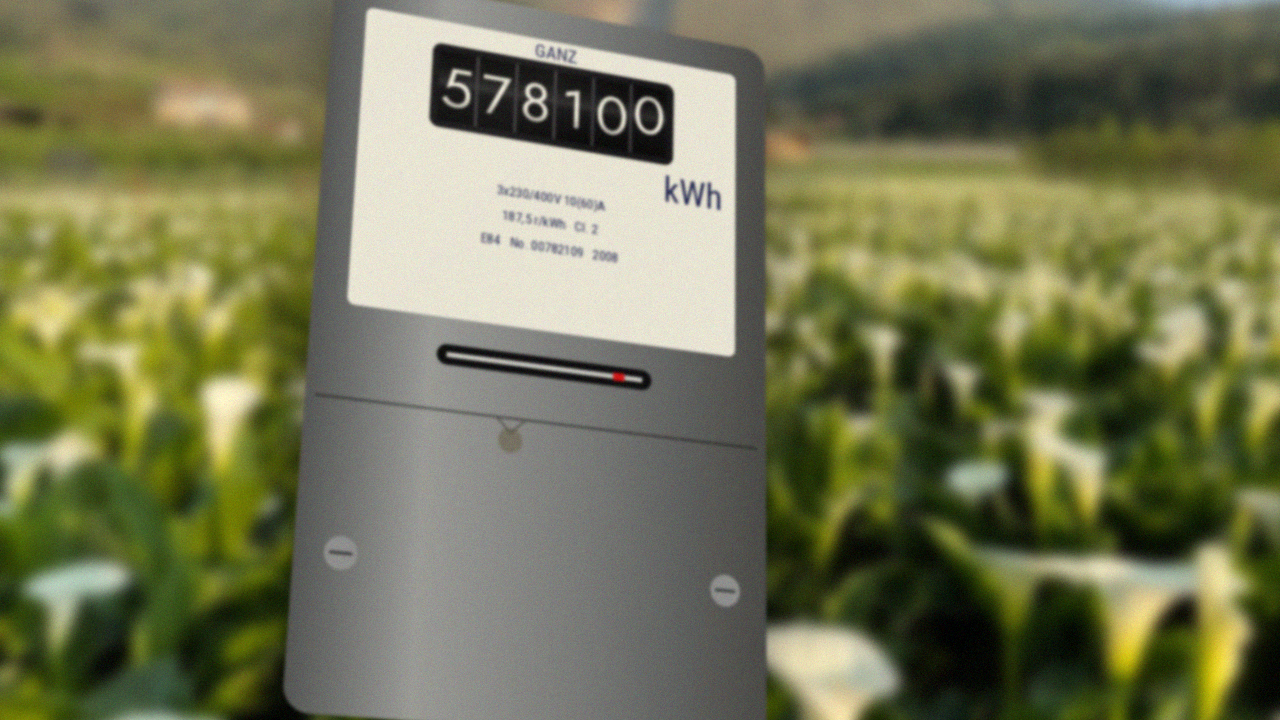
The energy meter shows value=578100 unit=kWh
